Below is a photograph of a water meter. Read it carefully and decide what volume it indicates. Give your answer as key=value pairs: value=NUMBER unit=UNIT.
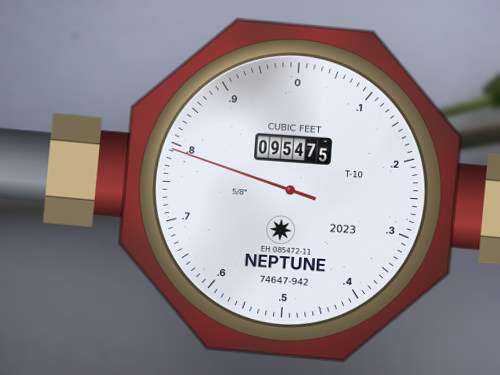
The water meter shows value=95474.79 unit=ft³
